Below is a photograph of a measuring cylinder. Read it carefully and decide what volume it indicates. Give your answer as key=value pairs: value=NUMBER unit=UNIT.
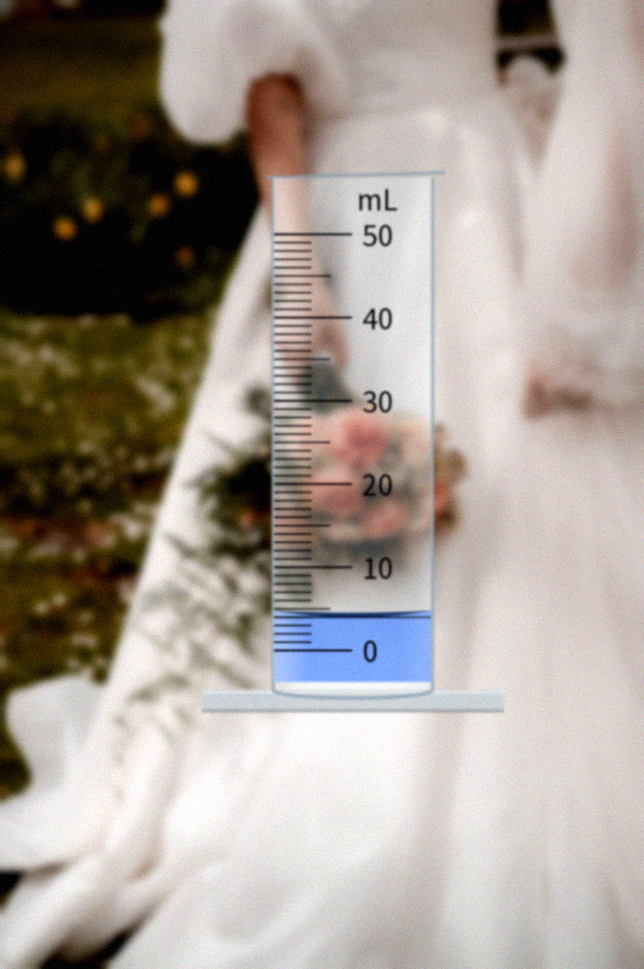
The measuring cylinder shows value=4 unit=mL
